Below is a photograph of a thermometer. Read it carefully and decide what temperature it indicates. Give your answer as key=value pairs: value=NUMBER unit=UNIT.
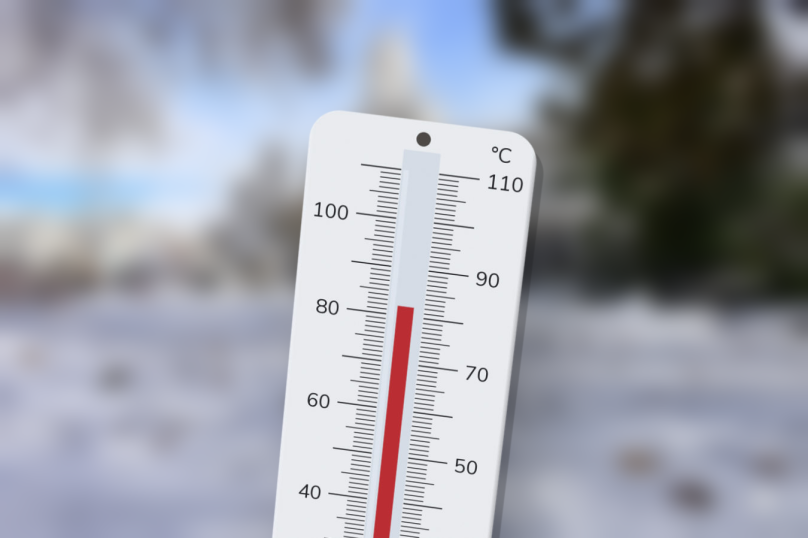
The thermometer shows value=82 unit=°C
